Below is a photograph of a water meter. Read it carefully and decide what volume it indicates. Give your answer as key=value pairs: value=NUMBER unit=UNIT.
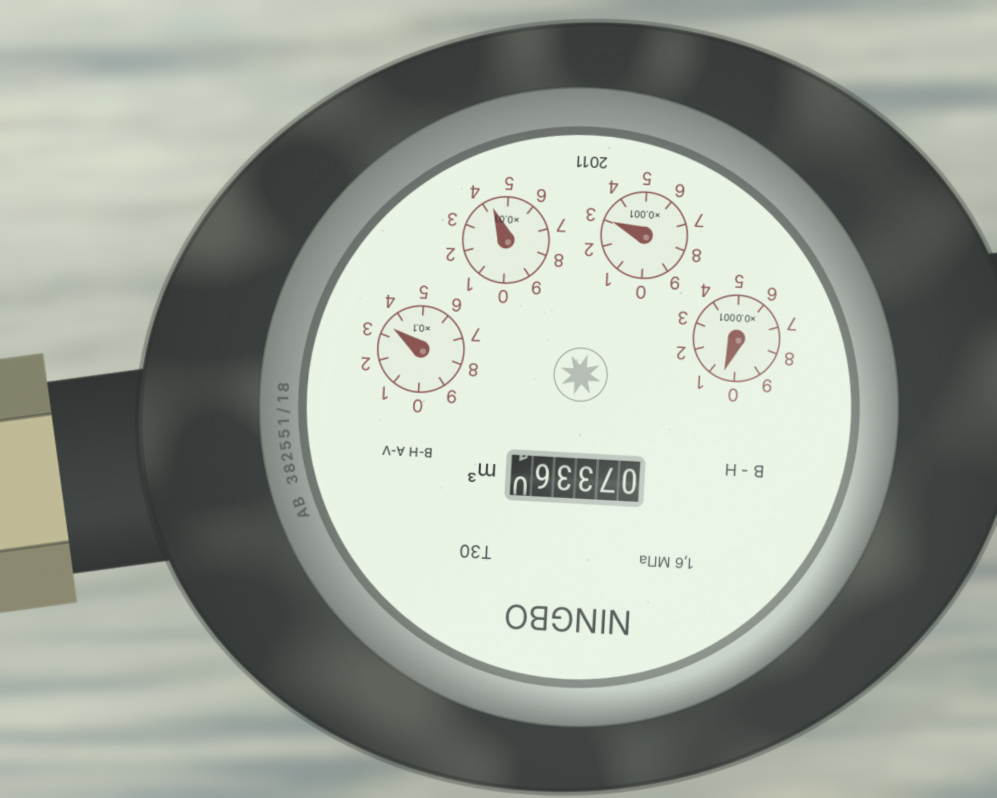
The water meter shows value=73360.3430 unit=m³
